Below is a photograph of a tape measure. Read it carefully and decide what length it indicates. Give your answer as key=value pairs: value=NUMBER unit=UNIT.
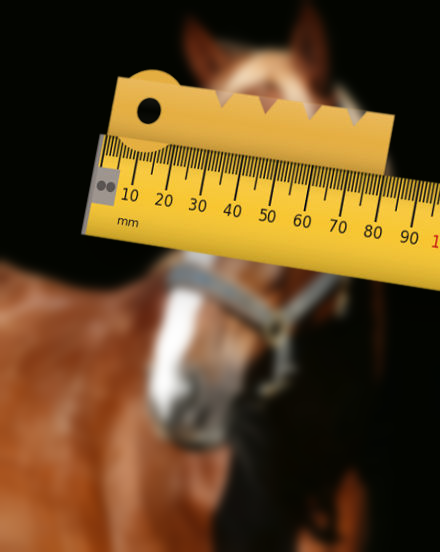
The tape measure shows value=80 unit=mm
